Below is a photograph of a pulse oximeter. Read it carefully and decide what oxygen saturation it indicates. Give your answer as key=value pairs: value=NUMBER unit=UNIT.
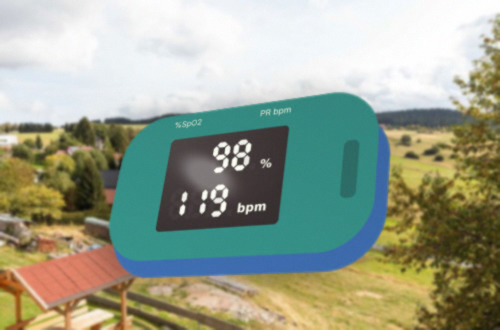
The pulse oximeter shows value=98 unit=%
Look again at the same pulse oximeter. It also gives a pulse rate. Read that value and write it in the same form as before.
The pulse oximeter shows value=119 unit=bpm
